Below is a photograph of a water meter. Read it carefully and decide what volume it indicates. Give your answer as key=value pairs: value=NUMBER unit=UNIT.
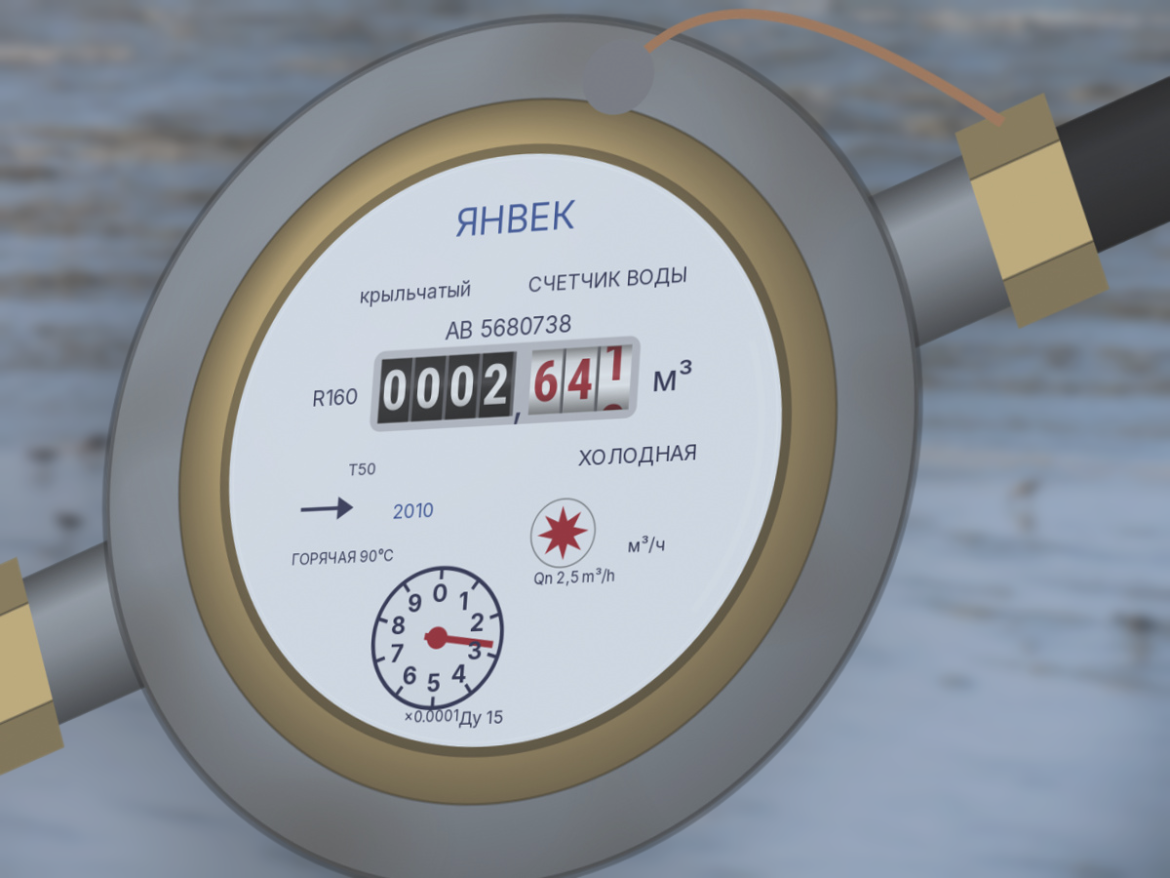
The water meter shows value=2.6412 unit=m³
